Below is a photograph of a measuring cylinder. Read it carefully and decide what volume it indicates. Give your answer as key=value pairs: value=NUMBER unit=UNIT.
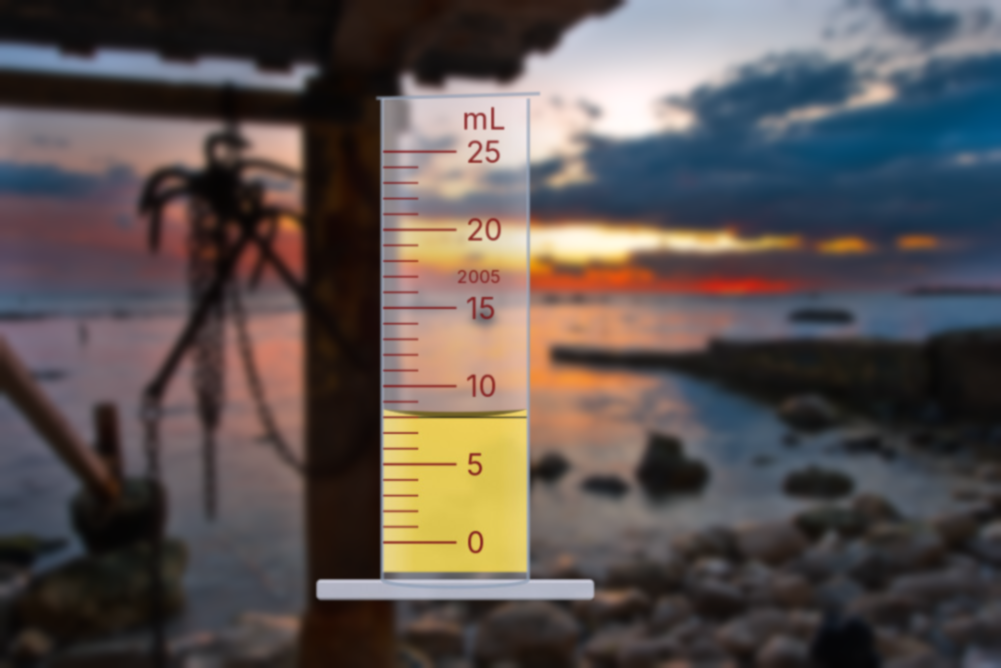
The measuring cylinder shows value=8 unit=mL
